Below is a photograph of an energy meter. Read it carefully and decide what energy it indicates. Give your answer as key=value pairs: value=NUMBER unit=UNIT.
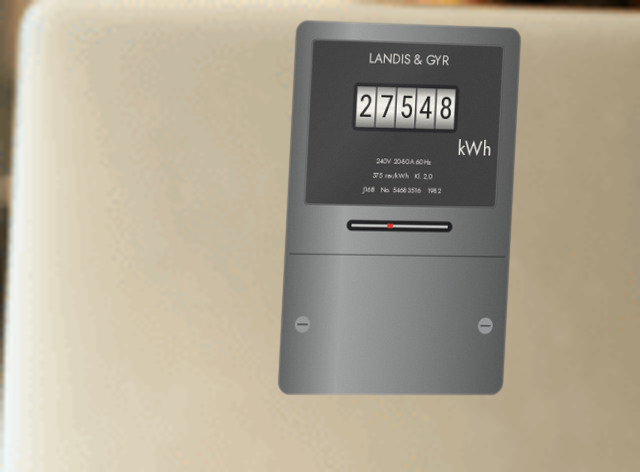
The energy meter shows value=27548 unit=kWh
